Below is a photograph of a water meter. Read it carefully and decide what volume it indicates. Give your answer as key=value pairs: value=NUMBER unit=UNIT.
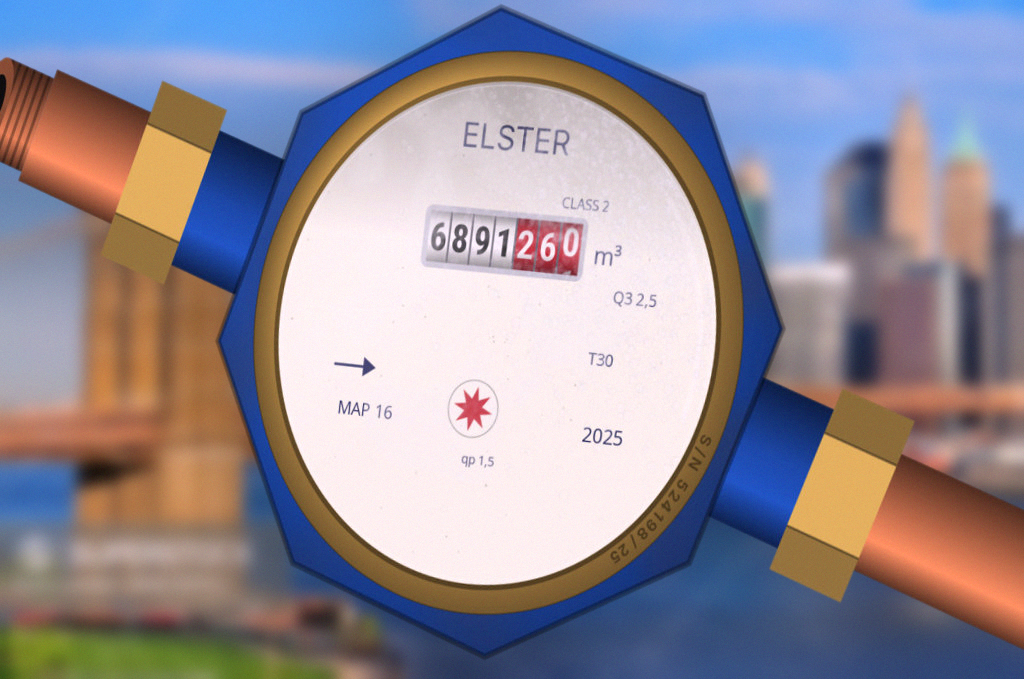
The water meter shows value=6891.260 unit=m³
